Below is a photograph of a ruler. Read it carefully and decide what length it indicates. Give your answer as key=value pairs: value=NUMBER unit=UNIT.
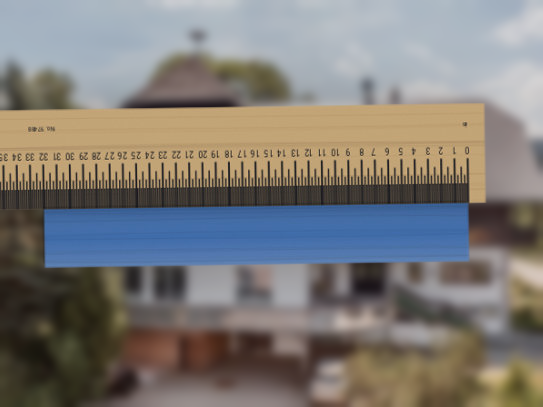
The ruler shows value=32 unit=in
